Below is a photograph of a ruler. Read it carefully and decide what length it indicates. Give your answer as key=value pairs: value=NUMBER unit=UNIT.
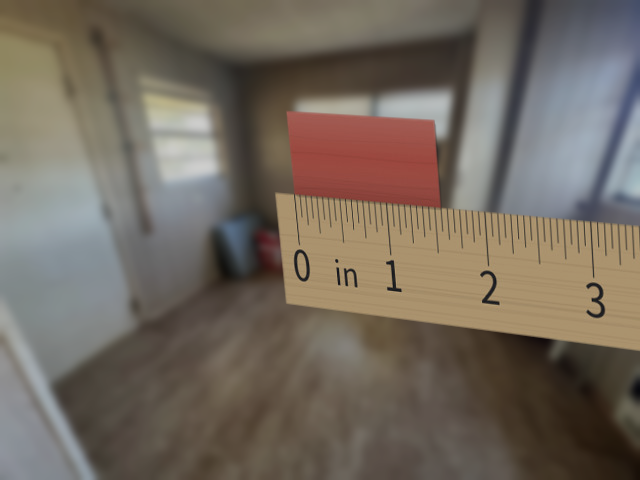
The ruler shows value=1.5625 unit=in
